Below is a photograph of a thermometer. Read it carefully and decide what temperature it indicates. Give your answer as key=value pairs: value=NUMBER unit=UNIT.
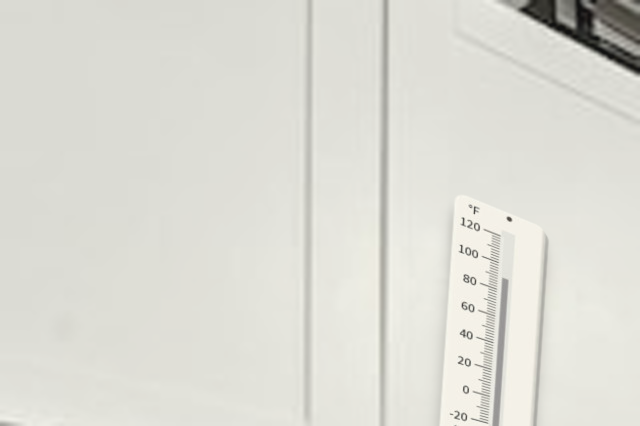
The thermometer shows value=90 unit=°F
